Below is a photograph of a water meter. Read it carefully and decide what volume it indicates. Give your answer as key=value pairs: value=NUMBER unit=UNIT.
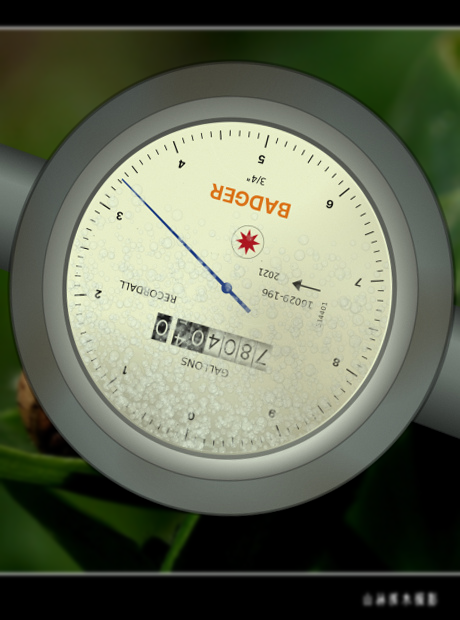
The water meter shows value=7804043.3 unit=gal
